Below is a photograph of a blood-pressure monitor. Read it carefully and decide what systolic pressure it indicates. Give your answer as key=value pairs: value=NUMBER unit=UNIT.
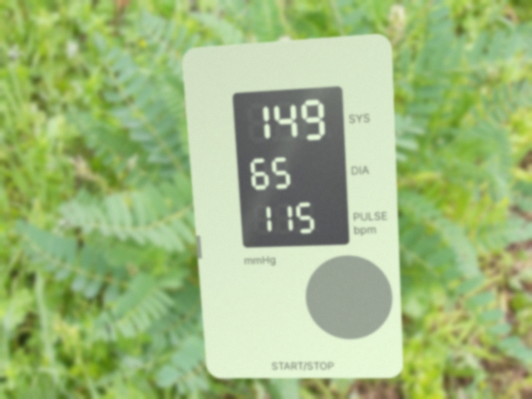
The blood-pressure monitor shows value=149 unit=mmHg
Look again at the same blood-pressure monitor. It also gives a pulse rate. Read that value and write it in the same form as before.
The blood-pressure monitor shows value=115 unit=bpm
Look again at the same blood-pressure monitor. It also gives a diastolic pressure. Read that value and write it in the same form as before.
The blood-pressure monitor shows value=65 unit=mmHg
